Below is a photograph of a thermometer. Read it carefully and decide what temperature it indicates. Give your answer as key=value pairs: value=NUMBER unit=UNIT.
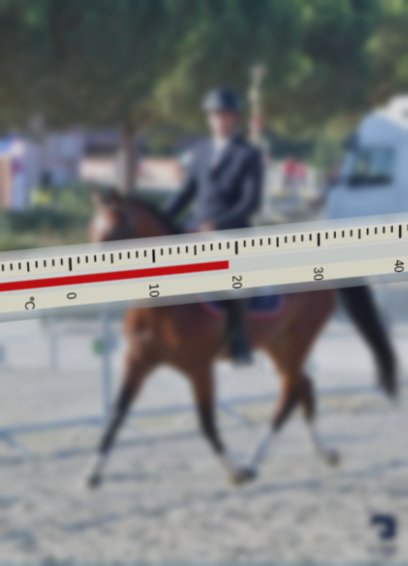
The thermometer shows value=19 unit=°C
